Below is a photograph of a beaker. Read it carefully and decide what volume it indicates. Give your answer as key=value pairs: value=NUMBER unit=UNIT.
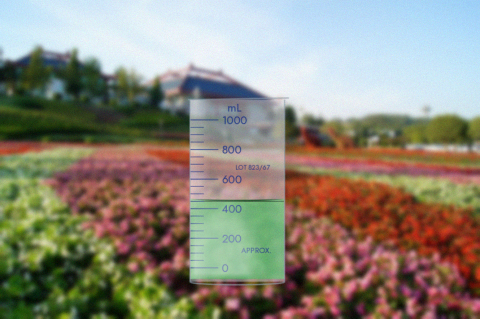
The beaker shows value=450 unit=mL
